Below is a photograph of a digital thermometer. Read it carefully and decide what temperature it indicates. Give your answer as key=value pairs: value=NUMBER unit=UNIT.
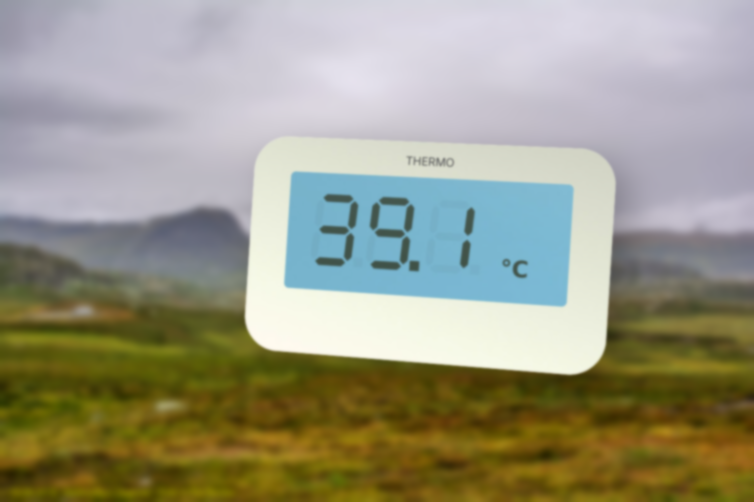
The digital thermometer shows value=39.1 unit=°C
